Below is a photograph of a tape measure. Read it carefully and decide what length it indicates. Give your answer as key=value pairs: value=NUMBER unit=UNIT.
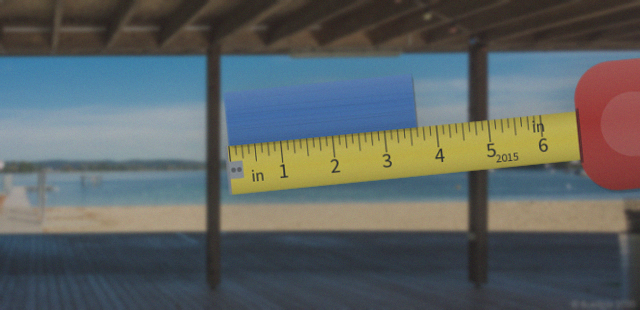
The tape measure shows value=3.625 unit=in
